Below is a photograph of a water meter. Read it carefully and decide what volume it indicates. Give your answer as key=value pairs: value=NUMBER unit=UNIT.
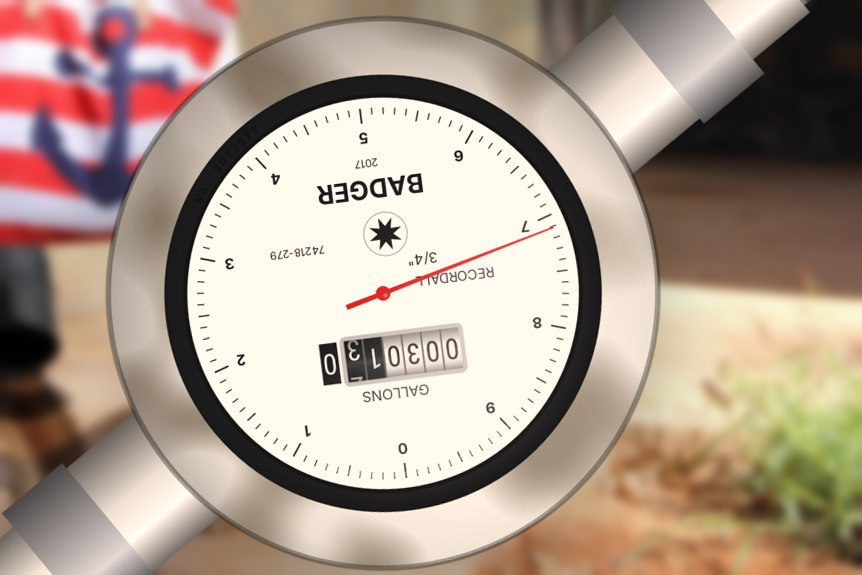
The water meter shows value=30127.1 unit=gal
